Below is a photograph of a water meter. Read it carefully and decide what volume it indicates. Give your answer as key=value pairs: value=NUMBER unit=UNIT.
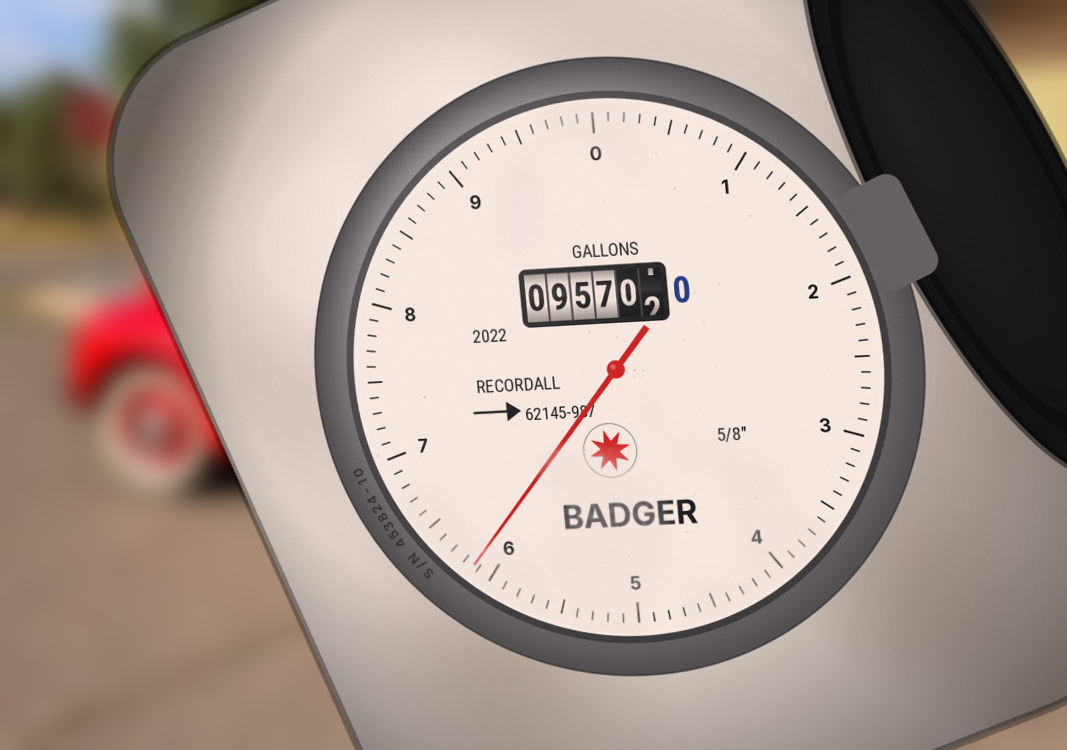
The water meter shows value=957016.1 unit=gal
